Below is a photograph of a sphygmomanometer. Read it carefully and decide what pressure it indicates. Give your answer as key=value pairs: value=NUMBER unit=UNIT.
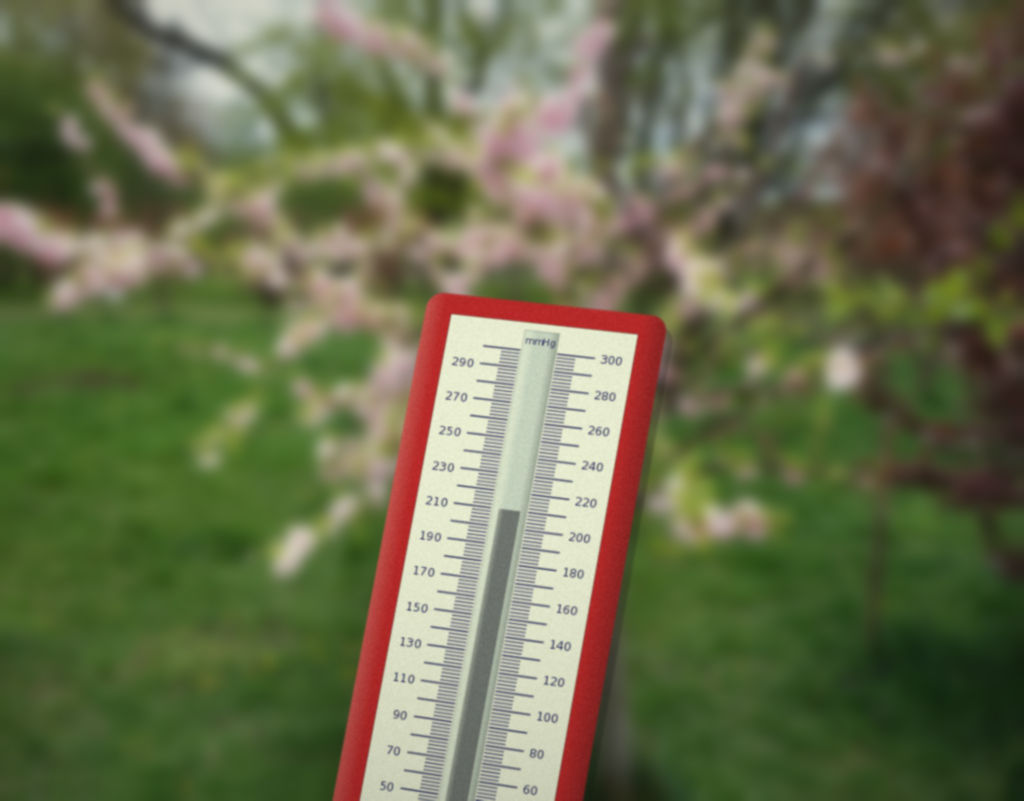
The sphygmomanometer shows value=210 unit=mmHg
